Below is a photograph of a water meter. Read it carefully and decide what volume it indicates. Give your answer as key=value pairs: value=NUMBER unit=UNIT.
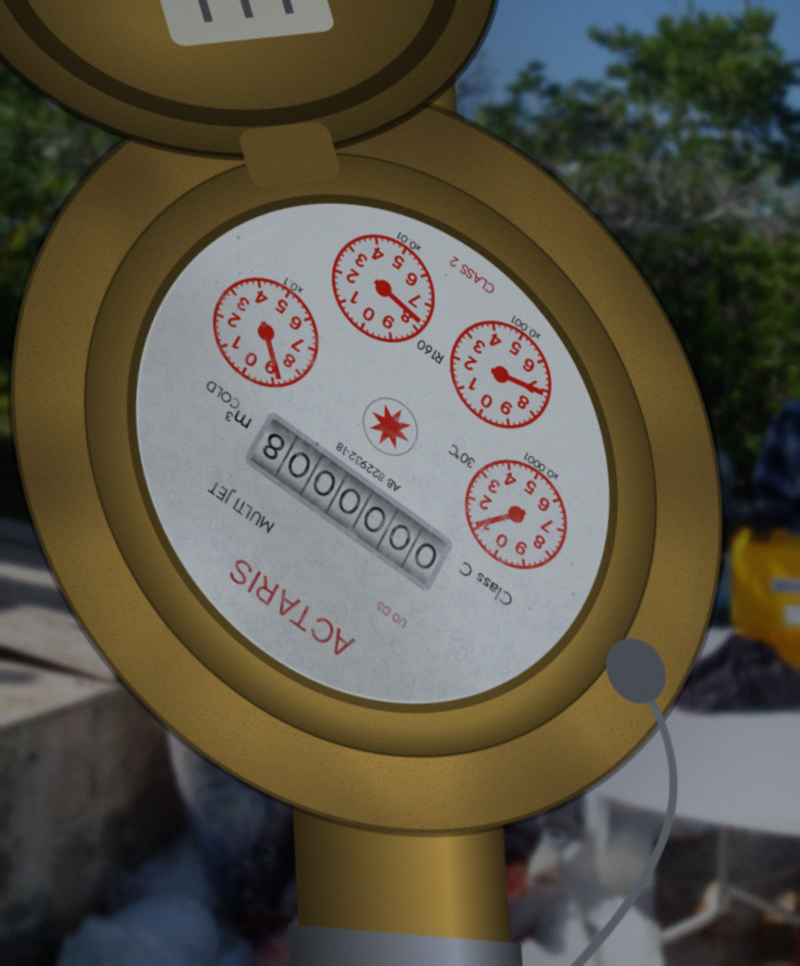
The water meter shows value=8.8771 unit=m³
